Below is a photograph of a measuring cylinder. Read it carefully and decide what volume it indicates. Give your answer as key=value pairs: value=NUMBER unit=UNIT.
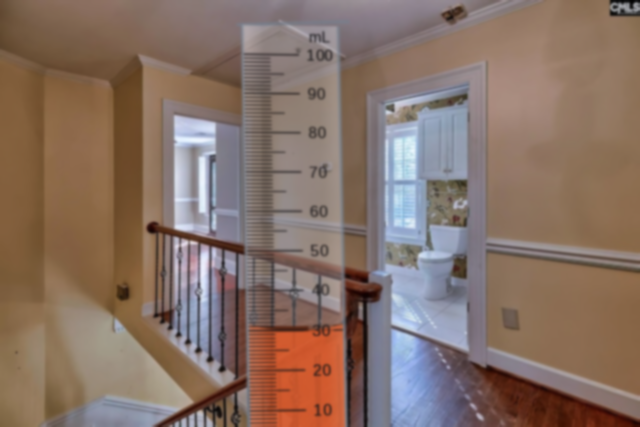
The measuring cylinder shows value=30 unit=mL
